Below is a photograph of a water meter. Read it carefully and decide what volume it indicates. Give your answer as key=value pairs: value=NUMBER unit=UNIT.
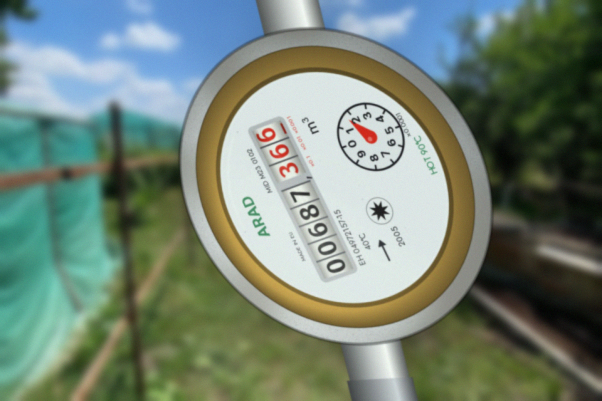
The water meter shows value=687.3661 unit=m³
